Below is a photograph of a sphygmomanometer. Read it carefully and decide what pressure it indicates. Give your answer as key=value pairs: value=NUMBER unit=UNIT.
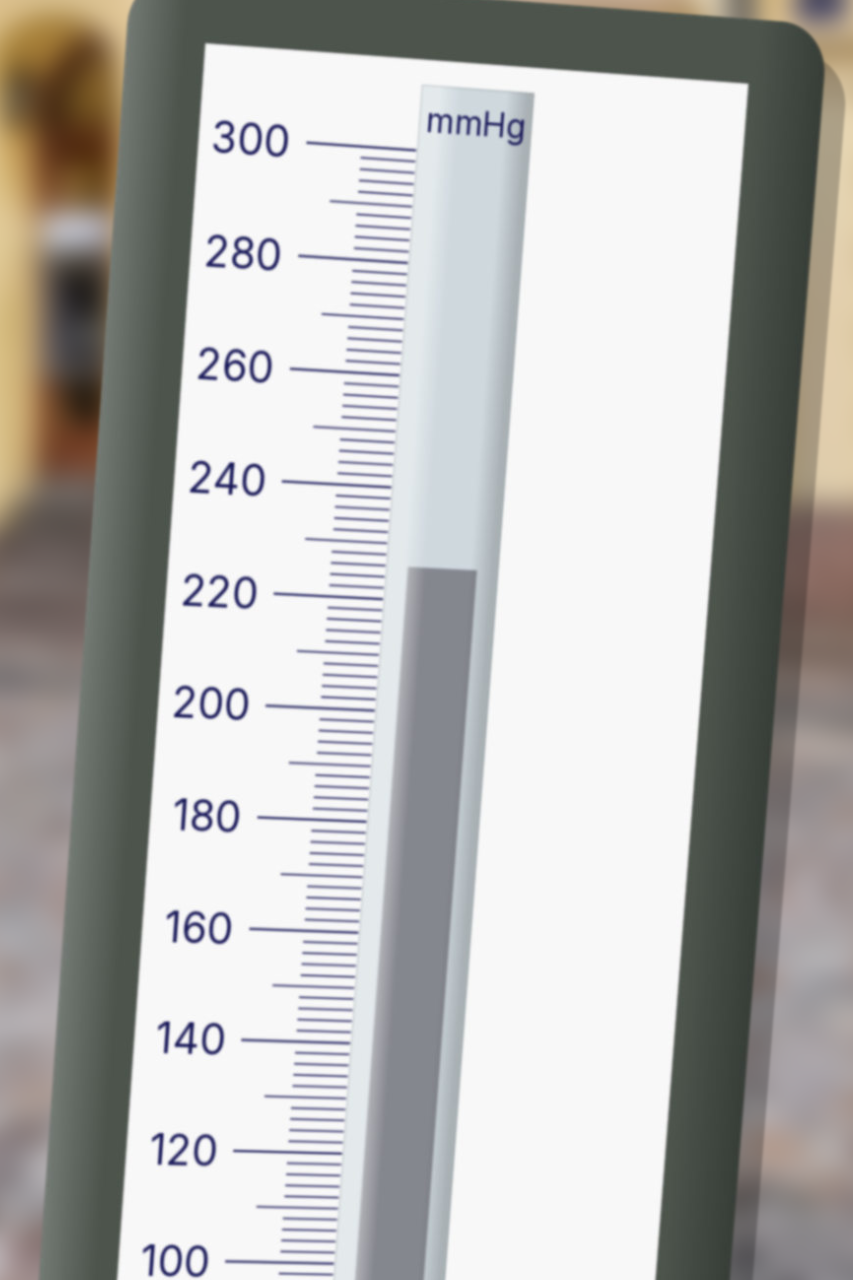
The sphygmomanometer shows value=226 unit=mmHg
